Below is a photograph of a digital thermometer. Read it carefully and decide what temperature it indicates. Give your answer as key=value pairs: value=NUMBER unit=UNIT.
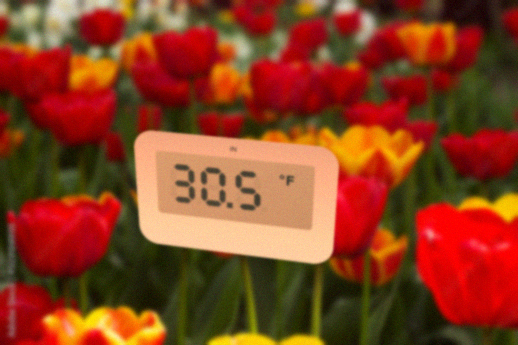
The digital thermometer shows value=30.5 unit=°F
